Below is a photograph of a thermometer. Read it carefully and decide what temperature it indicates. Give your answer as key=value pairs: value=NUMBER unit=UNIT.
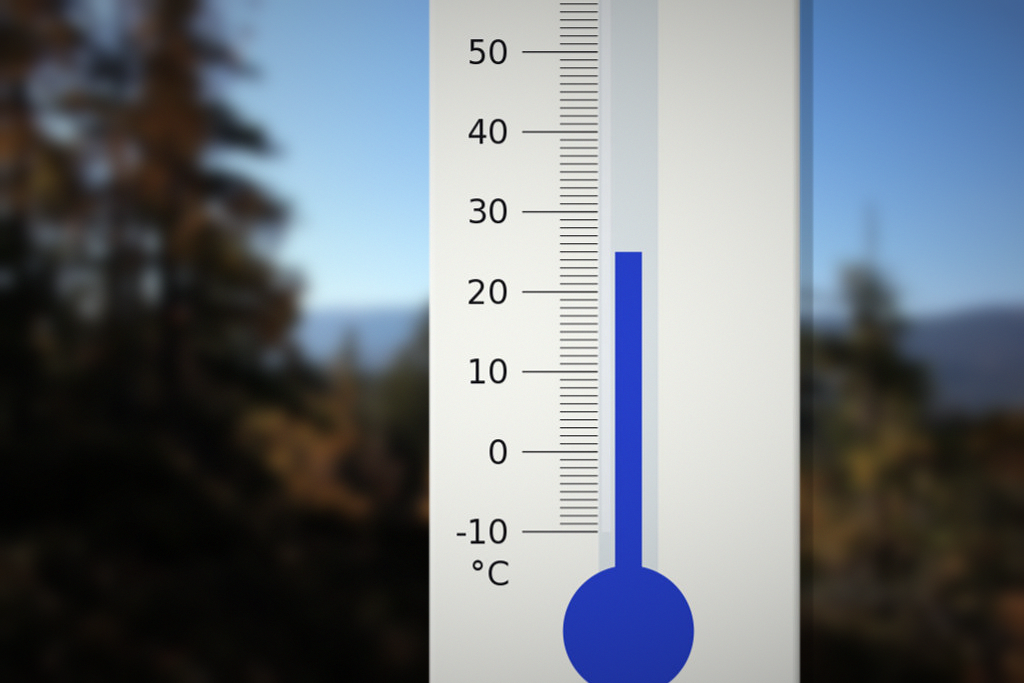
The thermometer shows value=25 unit=°C
